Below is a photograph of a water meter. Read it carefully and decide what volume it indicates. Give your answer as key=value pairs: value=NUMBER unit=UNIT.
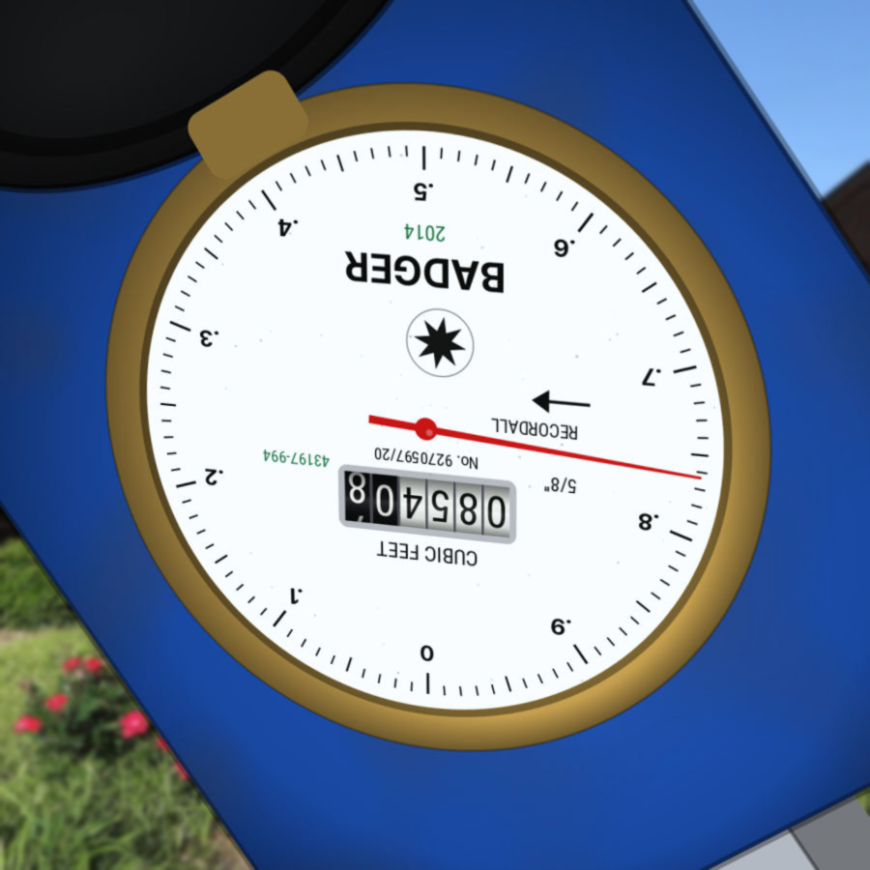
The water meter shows value=85407.76 unit=ft³
